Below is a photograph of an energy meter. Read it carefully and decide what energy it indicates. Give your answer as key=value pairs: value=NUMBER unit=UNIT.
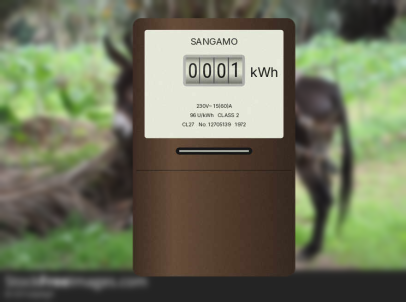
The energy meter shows value=1 unit=kWh
